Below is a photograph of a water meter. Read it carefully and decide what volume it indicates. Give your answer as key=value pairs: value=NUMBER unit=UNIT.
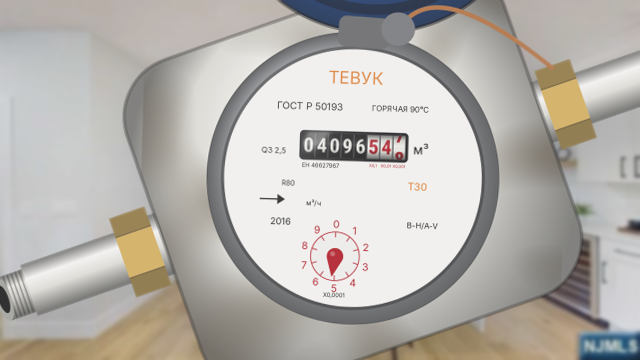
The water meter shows value=4096.5475 unit=m³
